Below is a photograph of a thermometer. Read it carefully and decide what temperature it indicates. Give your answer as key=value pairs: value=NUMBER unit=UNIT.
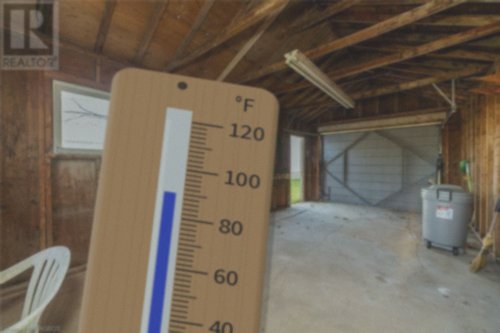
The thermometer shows value=90 unit=°F
